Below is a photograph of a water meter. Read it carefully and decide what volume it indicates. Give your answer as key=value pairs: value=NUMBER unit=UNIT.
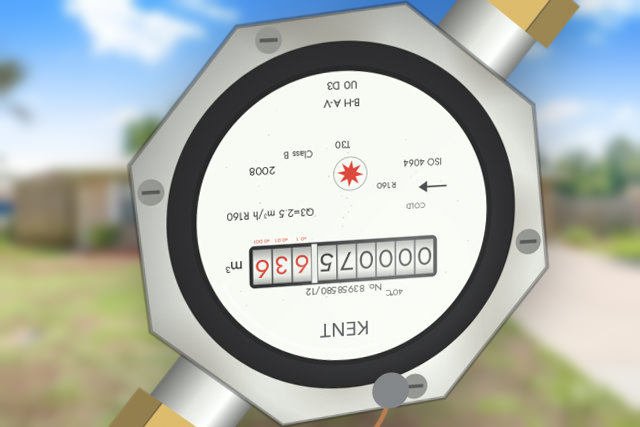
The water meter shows value=75.636 unit=m³
